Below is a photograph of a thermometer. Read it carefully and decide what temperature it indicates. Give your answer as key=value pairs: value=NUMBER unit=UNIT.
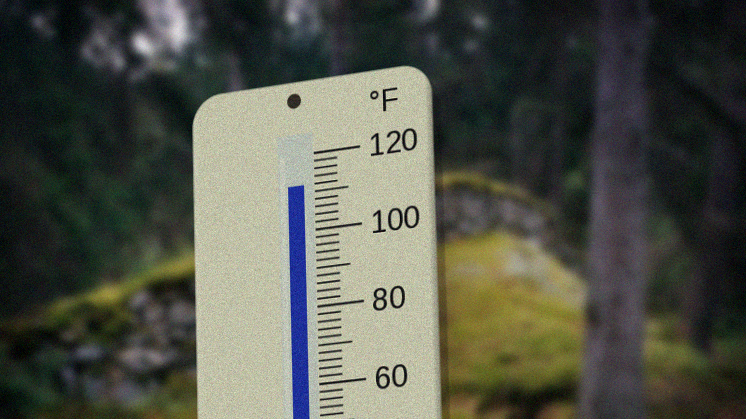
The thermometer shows value=112 unit=°F
